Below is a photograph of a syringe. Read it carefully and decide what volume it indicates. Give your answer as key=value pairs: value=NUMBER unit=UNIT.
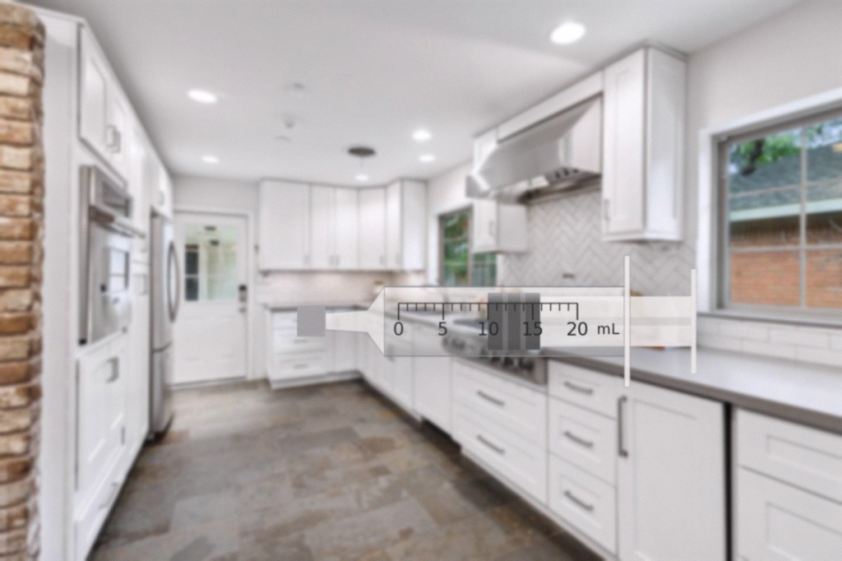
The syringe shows value=10 unit=mL
